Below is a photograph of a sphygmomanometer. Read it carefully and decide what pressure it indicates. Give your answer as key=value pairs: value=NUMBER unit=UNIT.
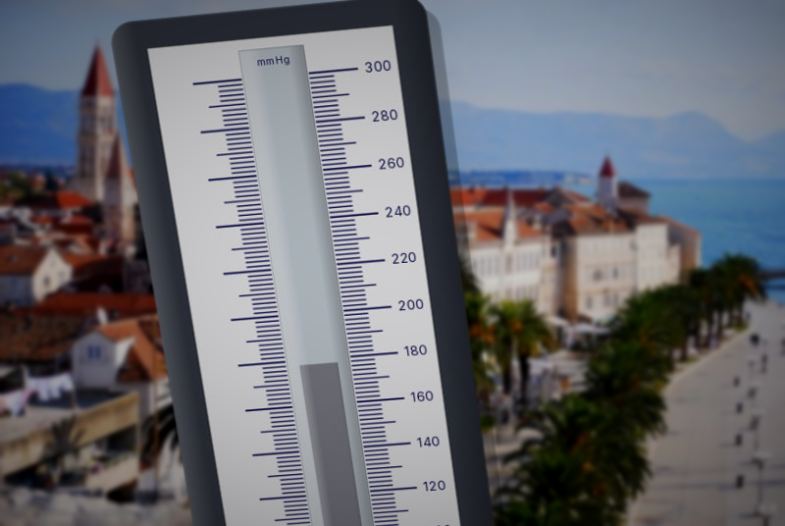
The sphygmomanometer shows value=178 unit=mmHg
